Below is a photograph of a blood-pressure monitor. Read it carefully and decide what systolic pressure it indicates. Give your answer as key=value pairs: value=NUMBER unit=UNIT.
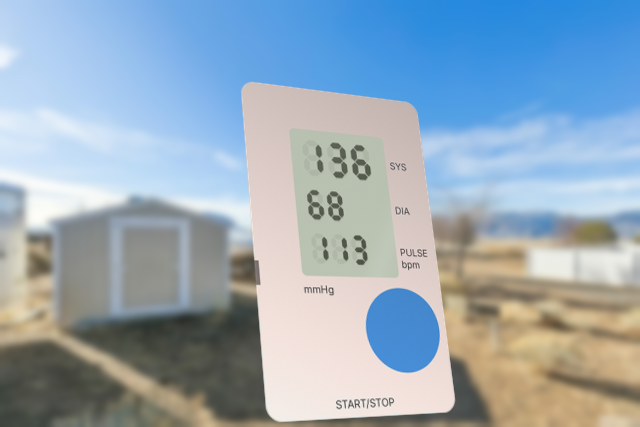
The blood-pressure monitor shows value=136 unit=mmHg
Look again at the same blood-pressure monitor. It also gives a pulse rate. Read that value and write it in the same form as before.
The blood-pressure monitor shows value=113 unit=bpm
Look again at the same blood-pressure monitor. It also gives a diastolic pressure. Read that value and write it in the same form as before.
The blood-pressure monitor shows value=68 unit=mmHg
